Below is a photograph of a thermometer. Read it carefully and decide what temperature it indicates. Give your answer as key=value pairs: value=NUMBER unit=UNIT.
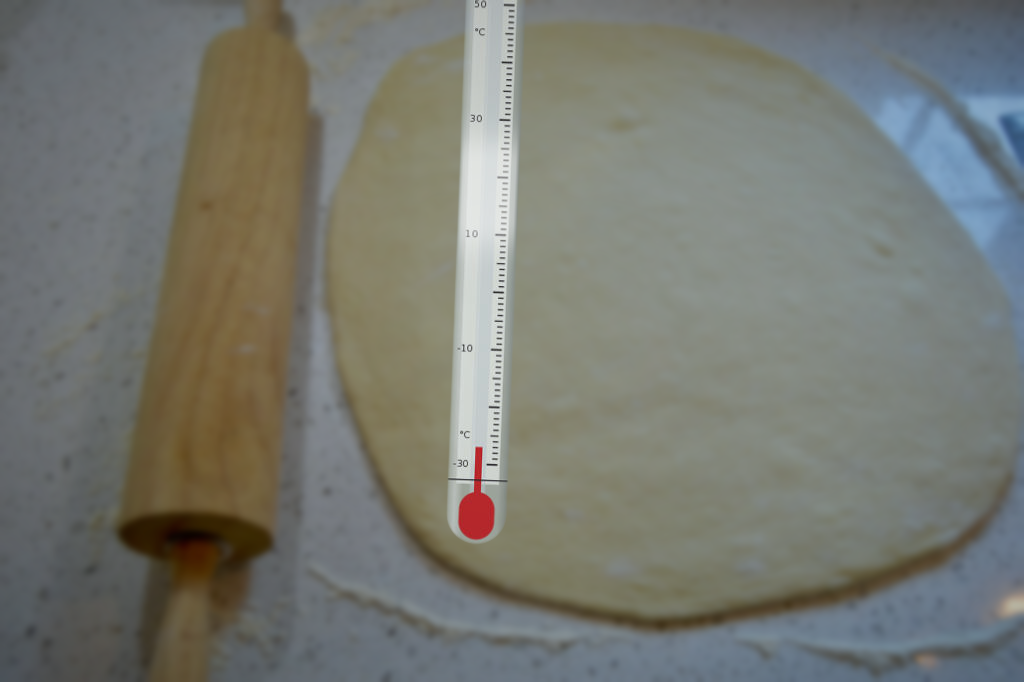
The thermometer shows value=-27 unit=°C
